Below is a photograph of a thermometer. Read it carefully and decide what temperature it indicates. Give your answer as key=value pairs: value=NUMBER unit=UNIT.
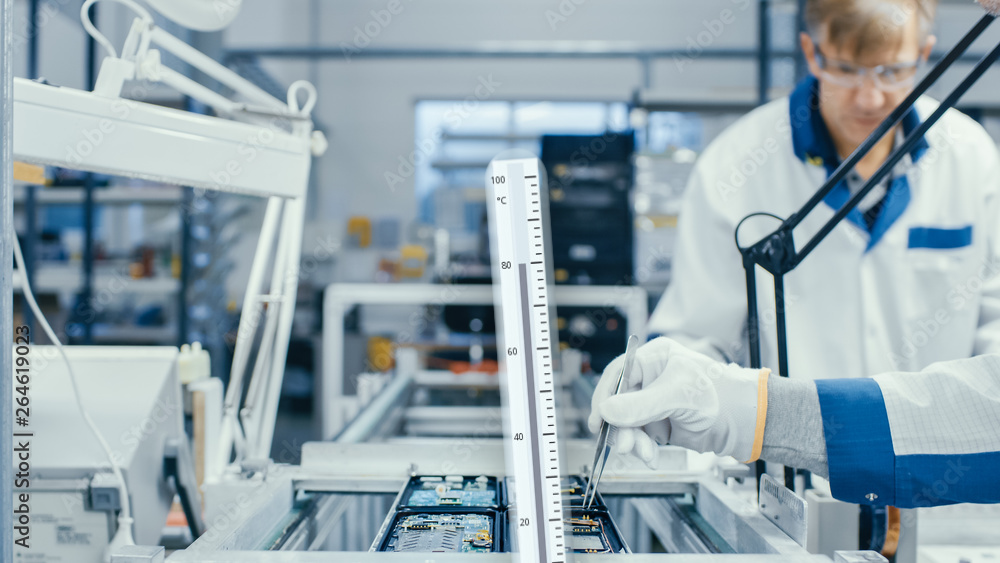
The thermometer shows value=80 unit=°C
